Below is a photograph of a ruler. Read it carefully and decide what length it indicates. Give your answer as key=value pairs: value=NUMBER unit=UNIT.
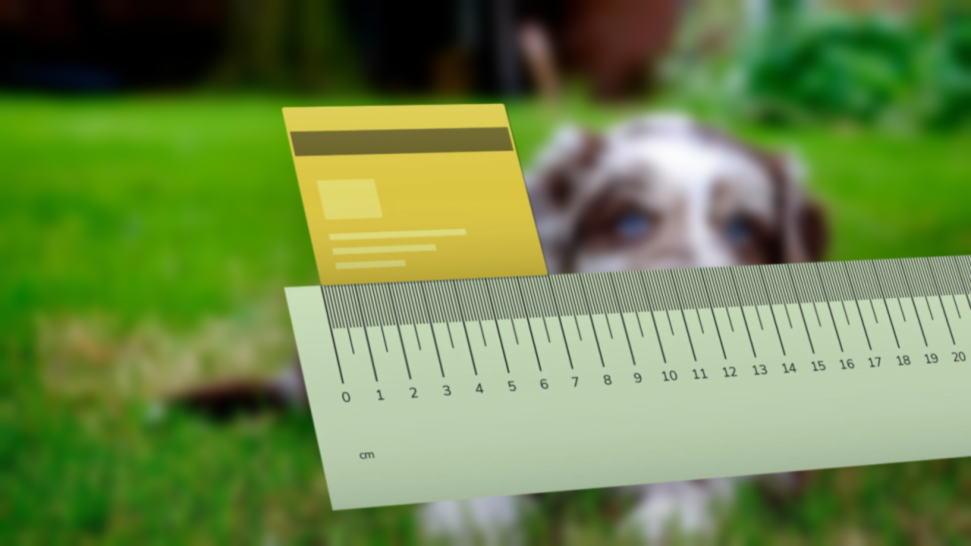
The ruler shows value=7 unit=cm
